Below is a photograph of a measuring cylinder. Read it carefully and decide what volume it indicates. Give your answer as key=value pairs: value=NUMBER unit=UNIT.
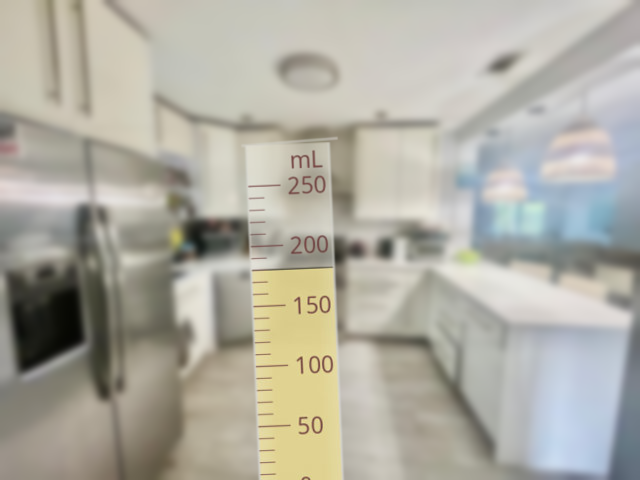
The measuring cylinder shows value=180 unit=mL
